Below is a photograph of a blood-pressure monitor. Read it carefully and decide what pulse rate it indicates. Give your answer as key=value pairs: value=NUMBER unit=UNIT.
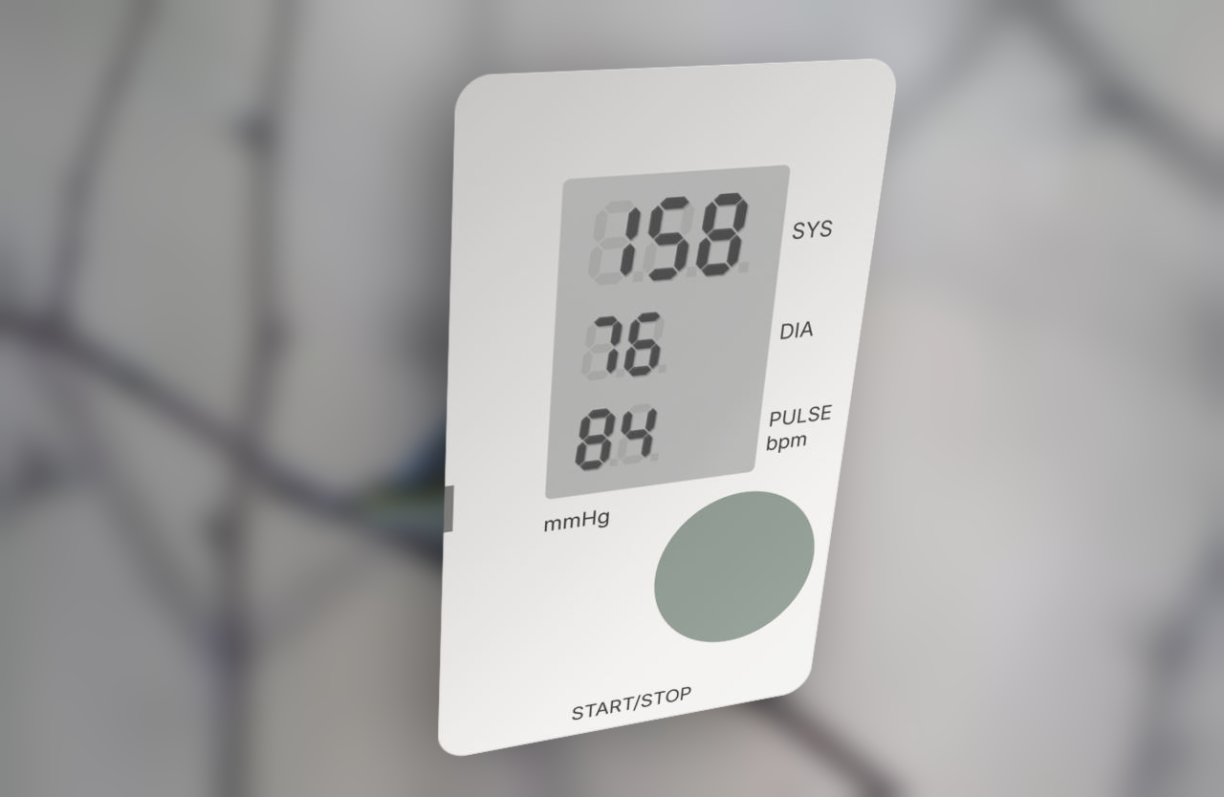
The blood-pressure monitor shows value=84 unit=bpm
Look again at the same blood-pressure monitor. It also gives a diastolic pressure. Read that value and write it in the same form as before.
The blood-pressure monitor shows value=76 unit=mmHg
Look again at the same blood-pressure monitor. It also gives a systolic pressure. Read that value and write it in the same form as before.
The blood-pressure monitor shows value=158 unit=mmHg
